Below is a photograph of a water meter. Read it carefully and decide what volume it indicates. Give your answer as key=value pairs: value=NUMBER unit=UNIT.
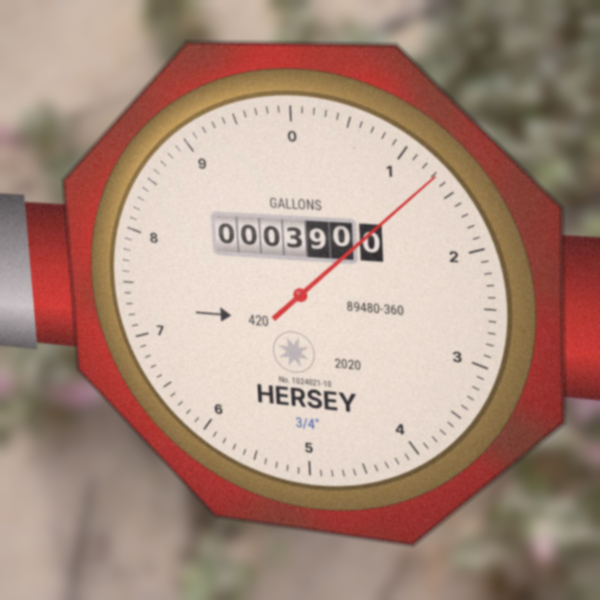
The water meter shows value=3901.3 unit=gal
